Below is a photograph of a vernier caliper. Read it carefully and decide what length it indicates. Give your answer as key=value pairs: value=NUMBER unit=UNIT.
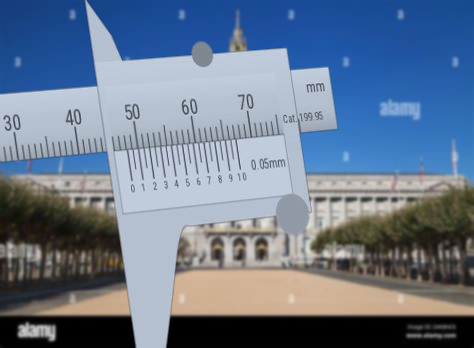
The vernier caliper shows value=48.2 unit=mm
